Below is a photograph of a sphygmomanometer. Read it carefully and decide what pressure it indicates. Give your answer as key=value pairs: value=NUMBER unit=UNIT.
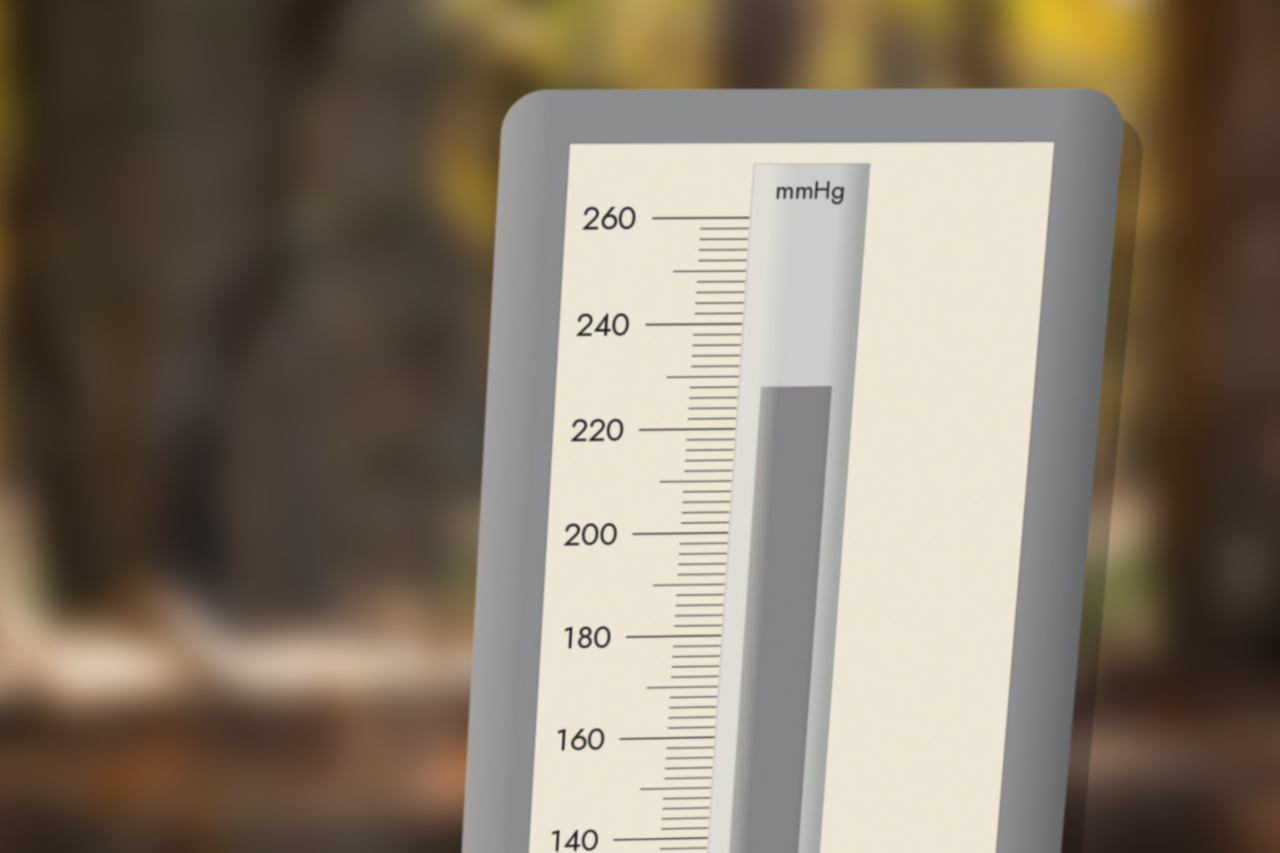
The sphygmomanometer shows value=228 unit=mmHg
